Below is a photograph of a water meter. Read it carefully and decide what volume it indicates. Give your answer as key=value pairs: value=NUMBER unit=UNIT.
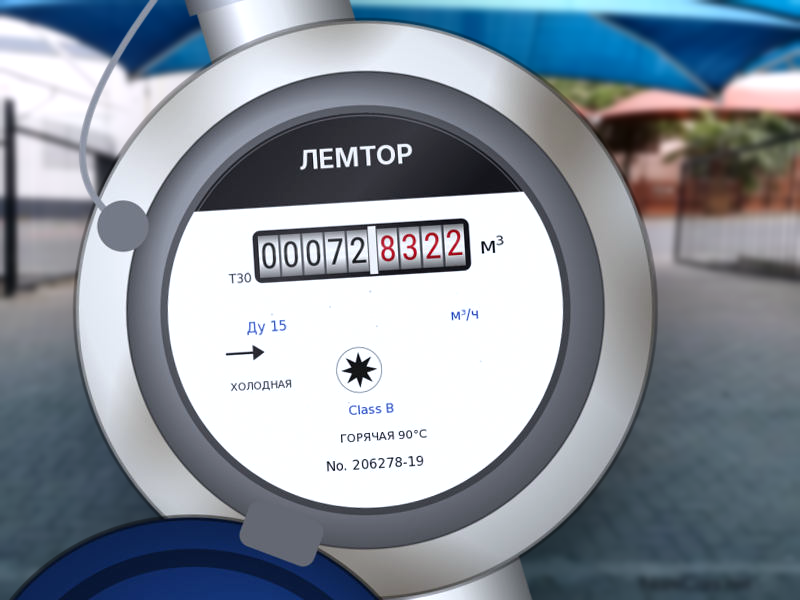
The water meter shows value=72.8322 unit=m³
